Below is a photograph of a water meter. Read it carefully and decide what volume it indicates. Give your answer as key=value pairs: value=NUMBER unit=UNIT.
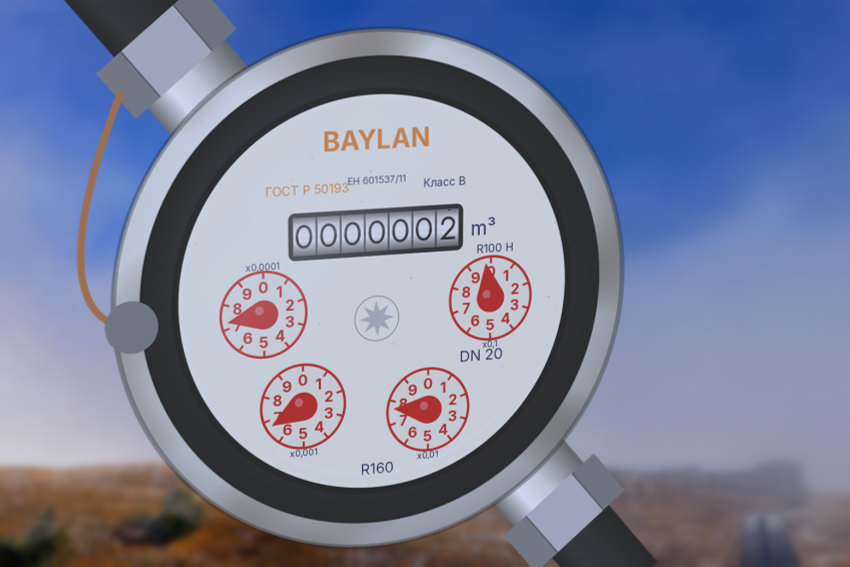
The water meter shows value=1.9767 unit=m³
